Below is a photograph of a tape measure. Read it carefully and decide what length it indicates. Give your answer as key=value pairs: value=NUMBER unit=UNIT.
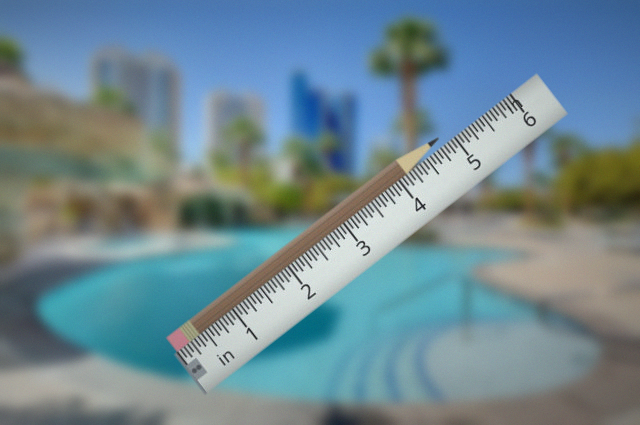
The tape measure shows value=4.8125 unit=in
